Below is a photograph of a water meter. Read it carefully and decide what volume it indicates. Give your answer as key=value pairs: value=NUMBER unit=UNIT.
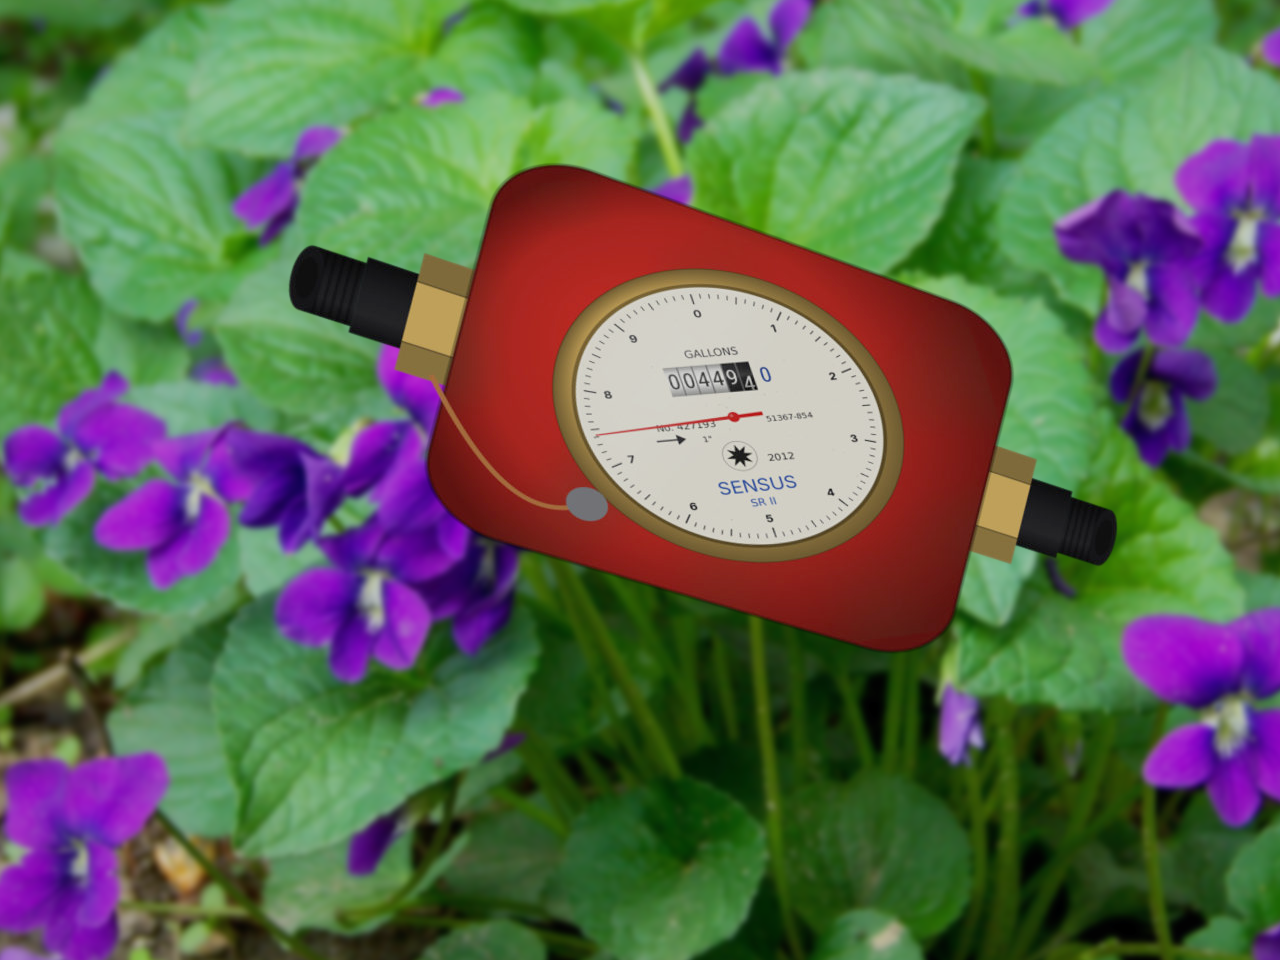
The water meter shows value=44937.4 unit=gal
